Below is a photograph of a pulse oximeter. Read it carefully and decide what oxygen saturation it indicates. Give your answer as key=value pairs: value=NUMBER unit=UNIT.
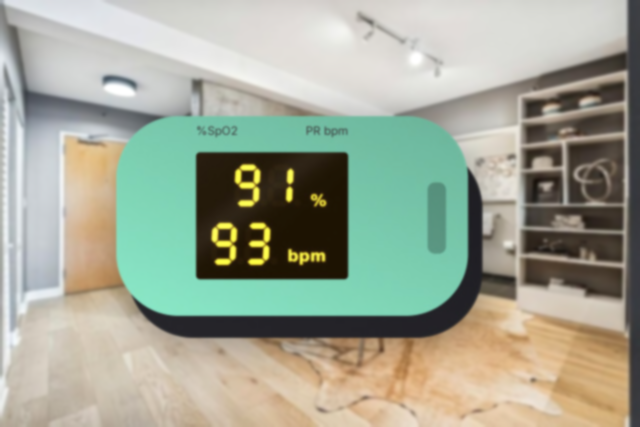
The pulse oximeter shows value=91 unit=%
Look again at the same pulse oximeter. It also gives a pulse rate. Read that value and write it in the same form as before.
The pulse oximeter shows value=93 unit=bpm
